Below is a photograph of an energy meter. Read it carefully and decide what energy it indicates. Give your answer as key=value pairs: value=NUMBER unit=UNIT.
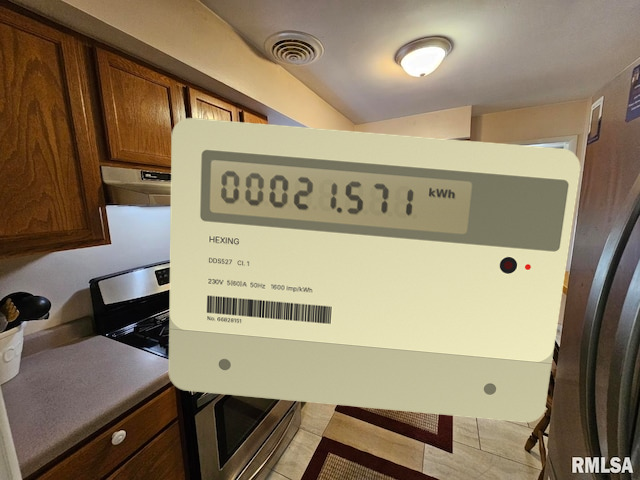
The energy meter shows value=21.571 unit=kWh
